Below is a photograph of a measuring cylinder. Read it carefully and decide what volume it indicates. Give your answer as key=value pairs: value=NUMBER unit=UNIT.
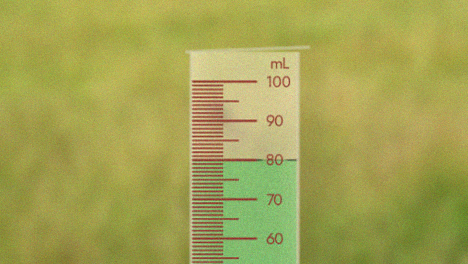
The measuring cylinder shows value=80 unit=mL
